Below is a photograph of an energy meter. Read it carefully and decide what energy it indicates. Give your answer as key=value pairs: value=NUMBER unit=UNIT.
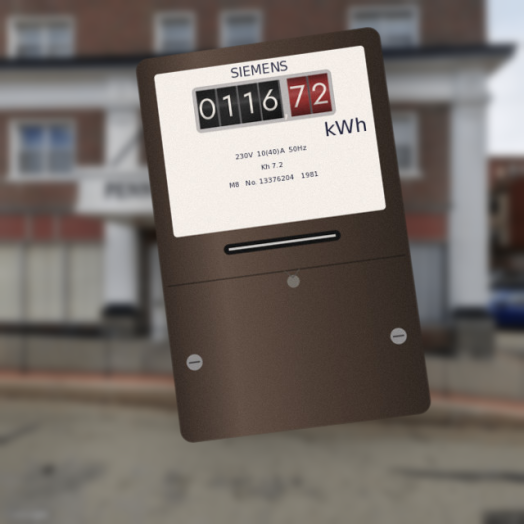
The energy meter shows value=116.72 unit=kWh
